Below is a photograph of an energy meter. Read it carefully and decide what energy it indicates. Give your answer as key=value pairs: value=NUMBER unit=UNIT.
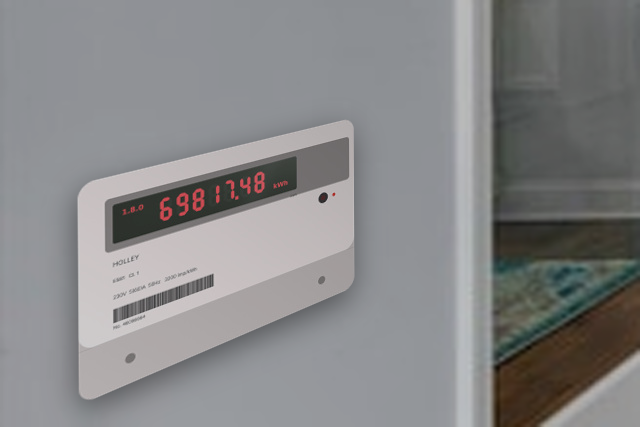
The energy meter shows value=69817.48 unit=kWh
